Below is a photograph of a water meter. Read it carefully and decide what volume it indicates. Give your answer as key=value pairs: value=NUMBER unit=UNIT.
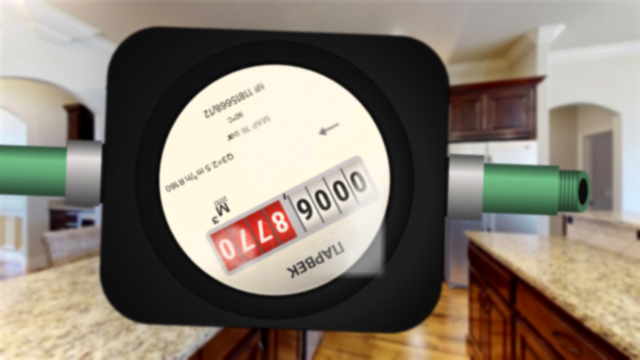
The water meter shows value=6.8770 unit=m³
